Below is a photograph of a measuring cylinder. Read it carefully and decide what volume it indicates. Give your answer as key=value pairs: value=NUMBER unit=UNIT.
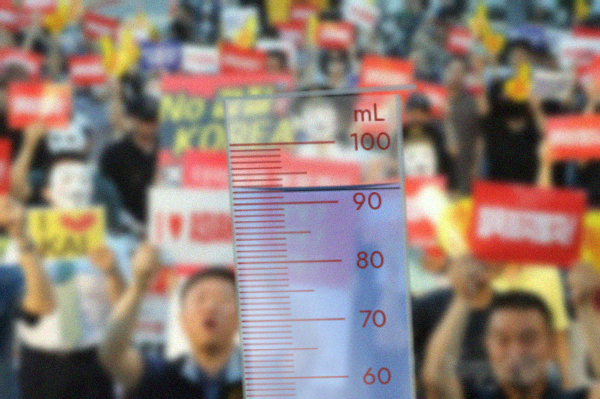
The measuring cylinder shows value=92 unit=mL
